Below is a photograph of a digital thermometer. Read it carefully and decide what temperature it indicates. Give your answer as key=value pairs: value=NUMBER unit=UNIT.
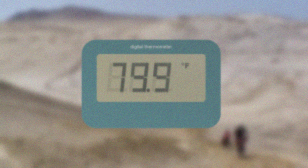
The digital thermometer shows value=79.9 unit=°F
